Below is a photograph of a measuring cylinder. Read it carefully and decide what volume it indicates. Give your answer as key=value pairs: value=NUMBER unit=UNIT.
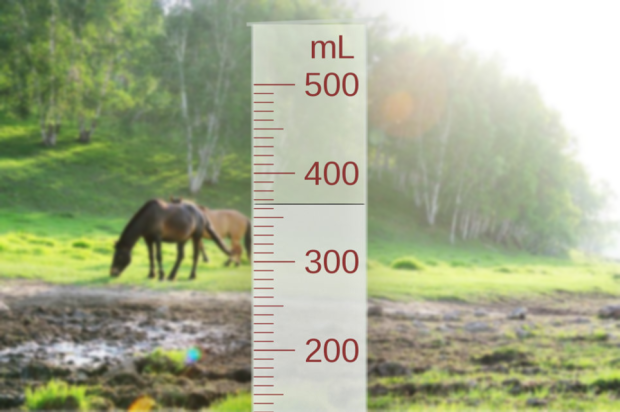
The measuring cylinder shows value=365 unit=mL
